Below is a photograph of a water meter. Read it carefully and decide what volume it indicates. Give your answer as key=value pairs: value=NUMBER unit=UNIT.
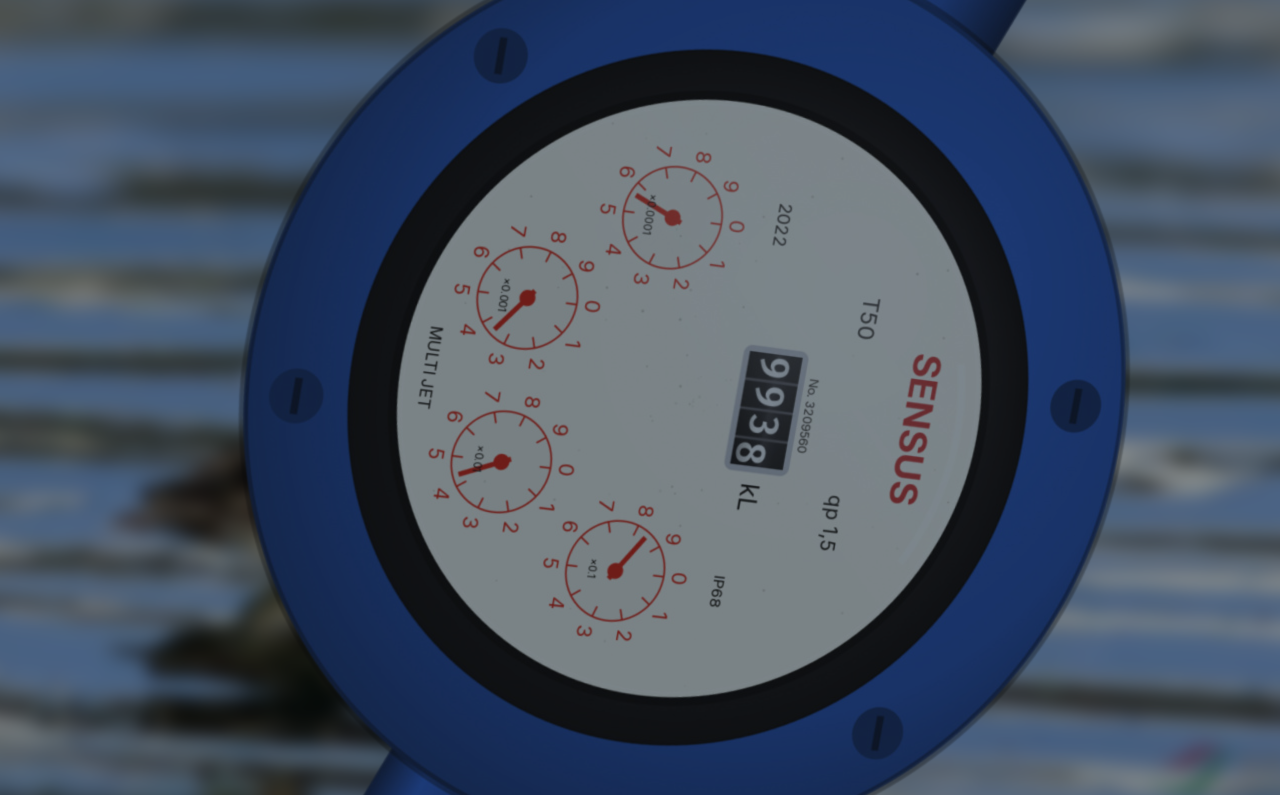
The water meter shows value=9937.8435 unit=kL
